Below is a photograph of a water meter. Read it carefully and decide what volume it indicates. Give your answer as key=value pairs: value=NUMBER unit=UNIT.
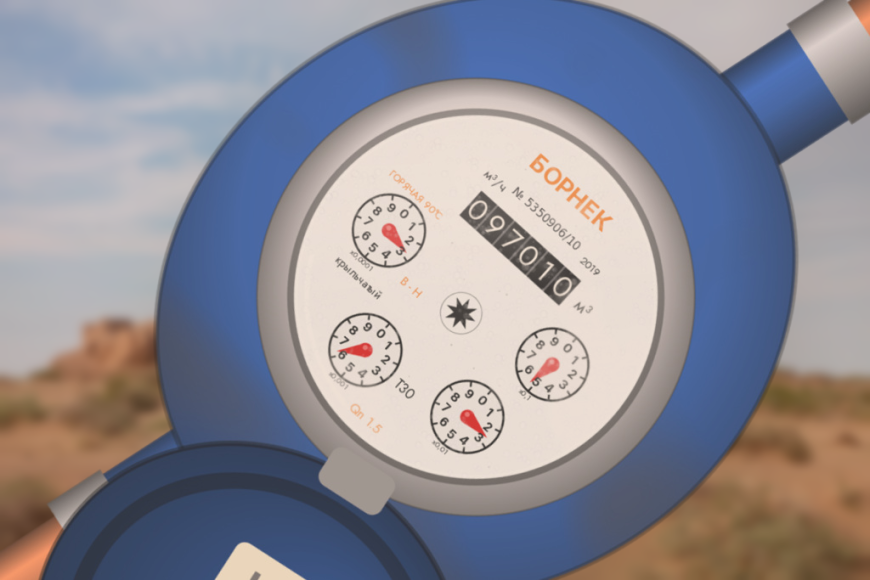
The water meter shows value=97010.5262 unit=m³
